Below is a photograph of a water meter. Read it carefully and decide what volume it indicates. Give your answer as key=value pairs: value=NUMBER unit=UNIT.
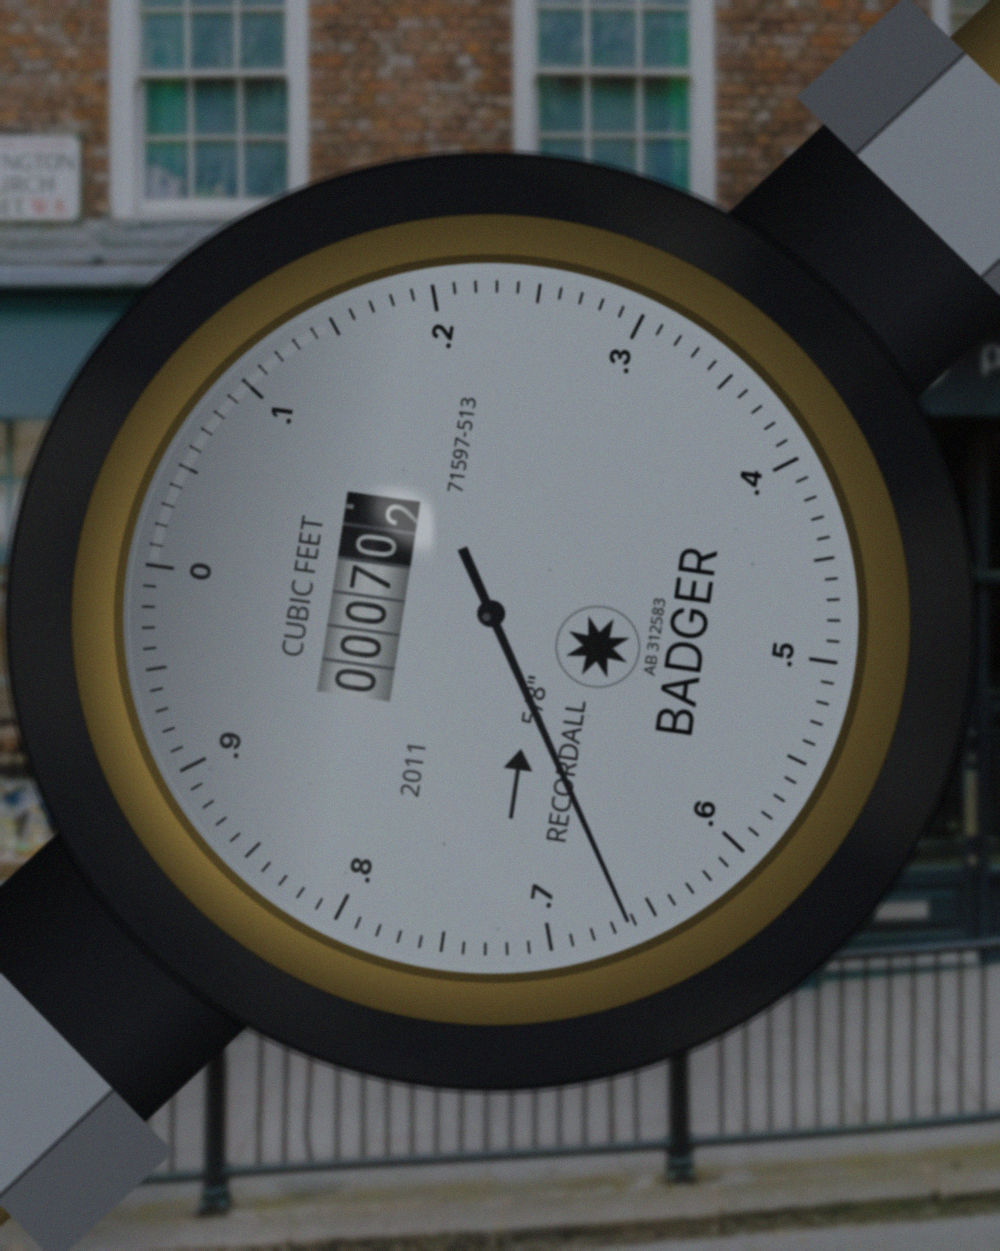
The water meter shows value=701.66 unit=ft³
